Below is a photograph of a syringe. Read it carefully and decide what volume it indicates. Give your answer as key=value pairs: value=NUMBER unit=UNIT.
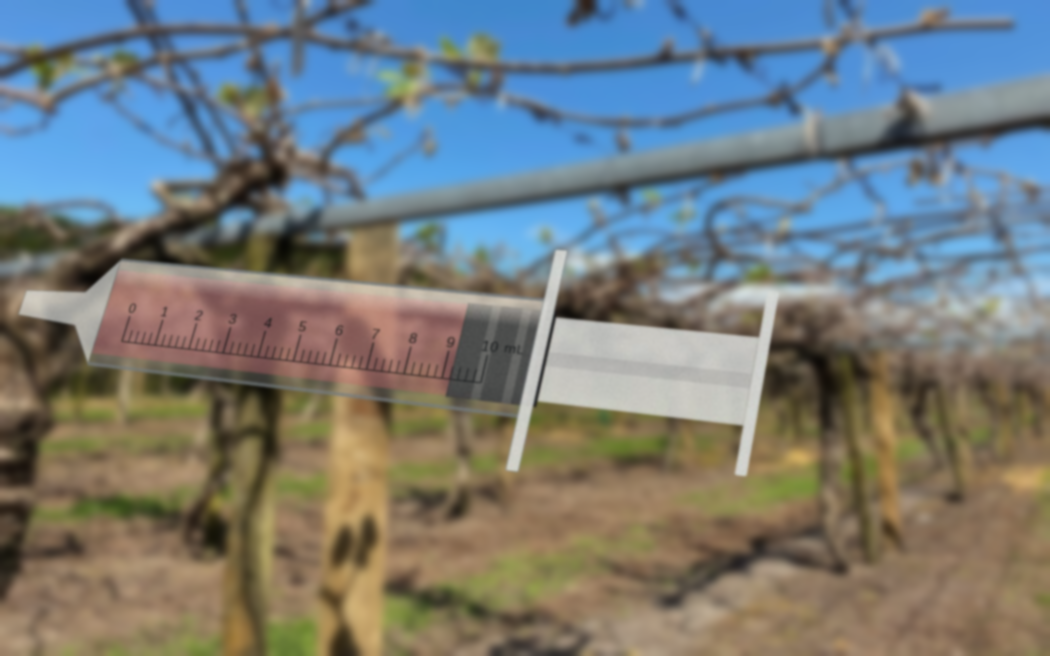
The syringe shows value=9.2 unit=mL
